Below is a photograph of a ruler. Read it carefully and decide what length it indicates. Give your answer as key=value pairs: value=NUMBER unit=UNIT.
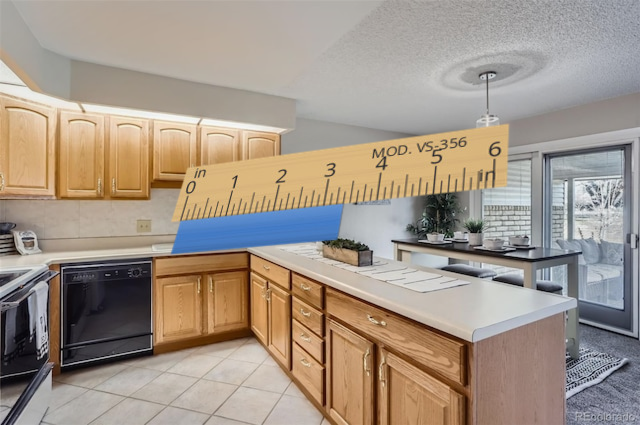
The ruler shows value=3.375 unit=in
